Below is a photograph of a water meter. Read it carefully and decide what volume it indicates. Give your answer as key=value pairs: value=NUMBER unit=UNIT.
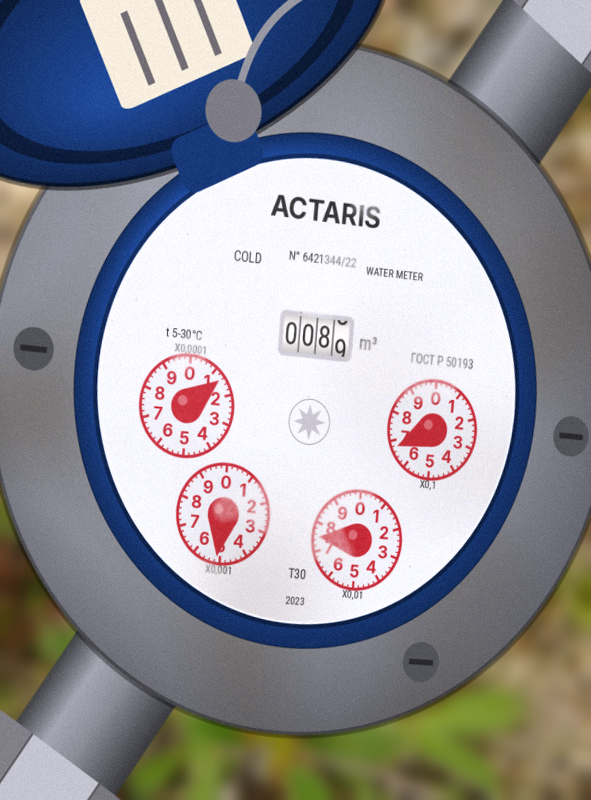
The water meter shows value=88.6751 unit=m³
